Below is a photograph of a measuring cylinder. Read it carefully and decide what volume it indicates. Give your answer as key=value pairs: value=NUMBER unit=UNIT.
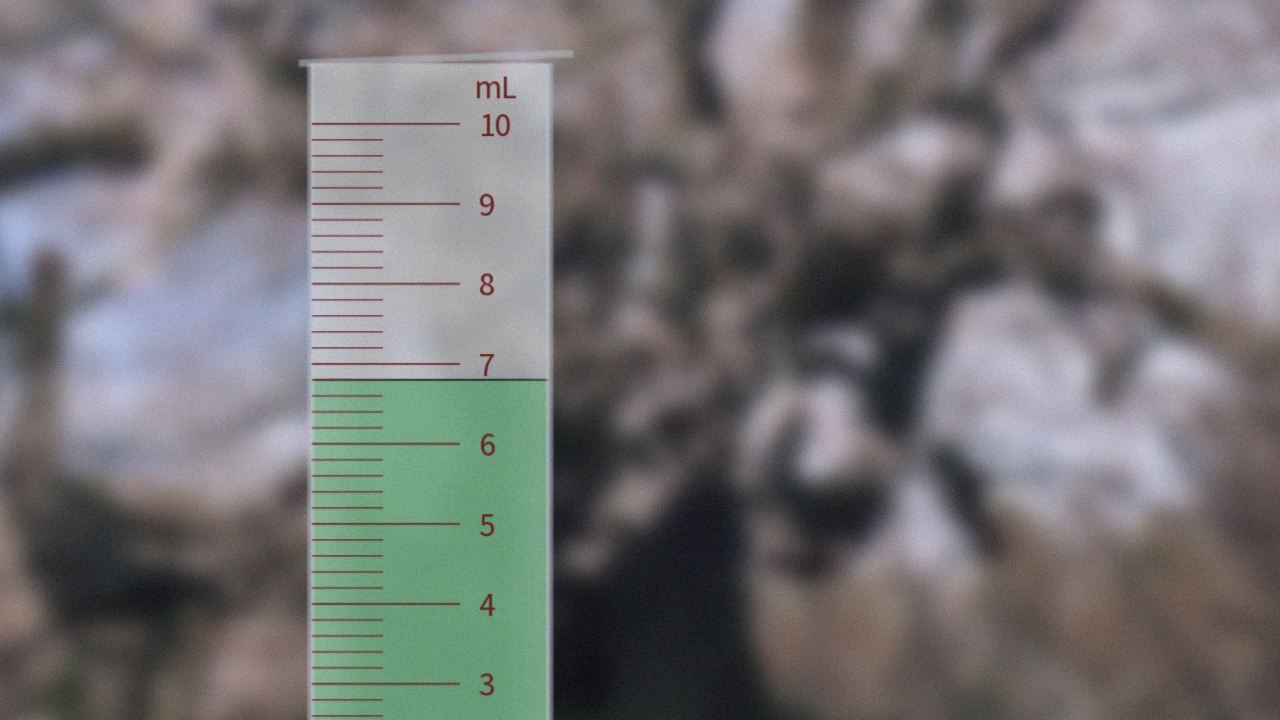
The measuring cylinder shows value=6.8 unit=mL
